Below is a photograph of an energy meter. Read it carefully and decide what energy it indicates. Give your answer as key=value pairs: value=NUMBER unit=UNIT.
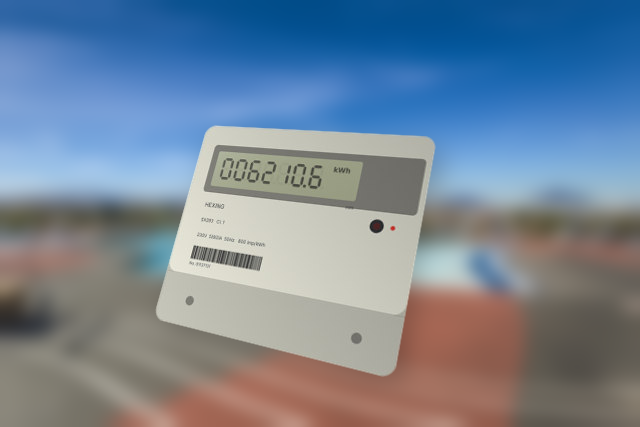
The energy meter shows value=6210.6 unit=kWh
